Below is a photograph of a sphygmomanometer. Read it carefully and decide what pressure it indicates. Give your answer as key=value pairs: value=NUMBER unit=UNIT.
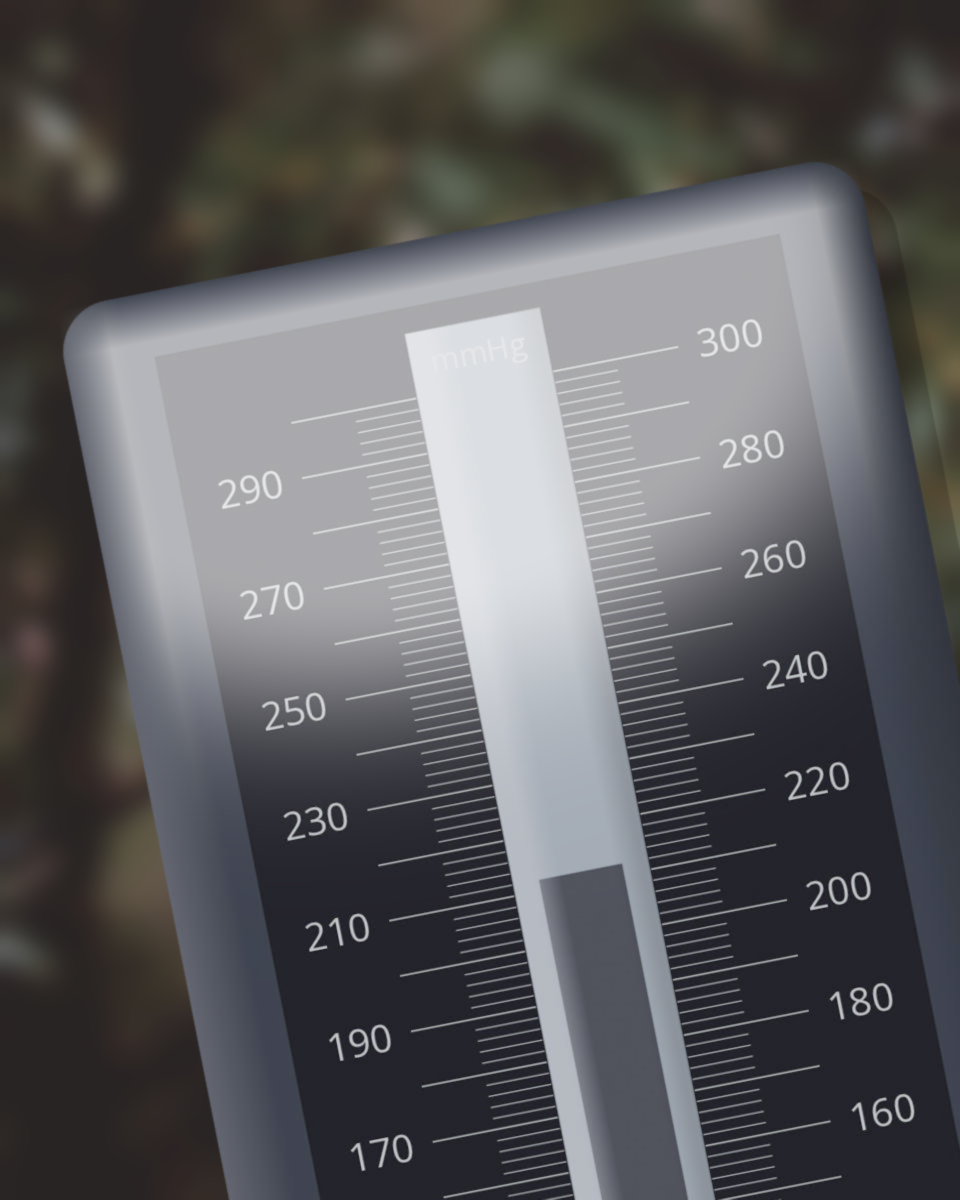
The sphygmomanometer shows value=212 unit=mmHg
